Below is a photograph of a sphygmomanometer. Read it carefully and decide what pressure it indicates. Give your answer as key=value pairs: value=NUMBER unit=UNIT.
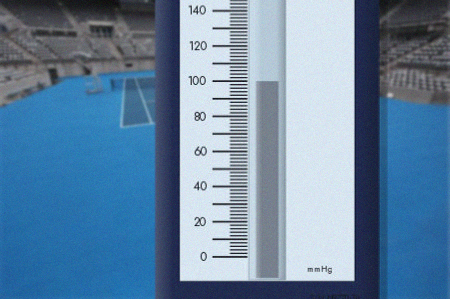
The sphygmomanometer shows value=100 unit=mmHg
